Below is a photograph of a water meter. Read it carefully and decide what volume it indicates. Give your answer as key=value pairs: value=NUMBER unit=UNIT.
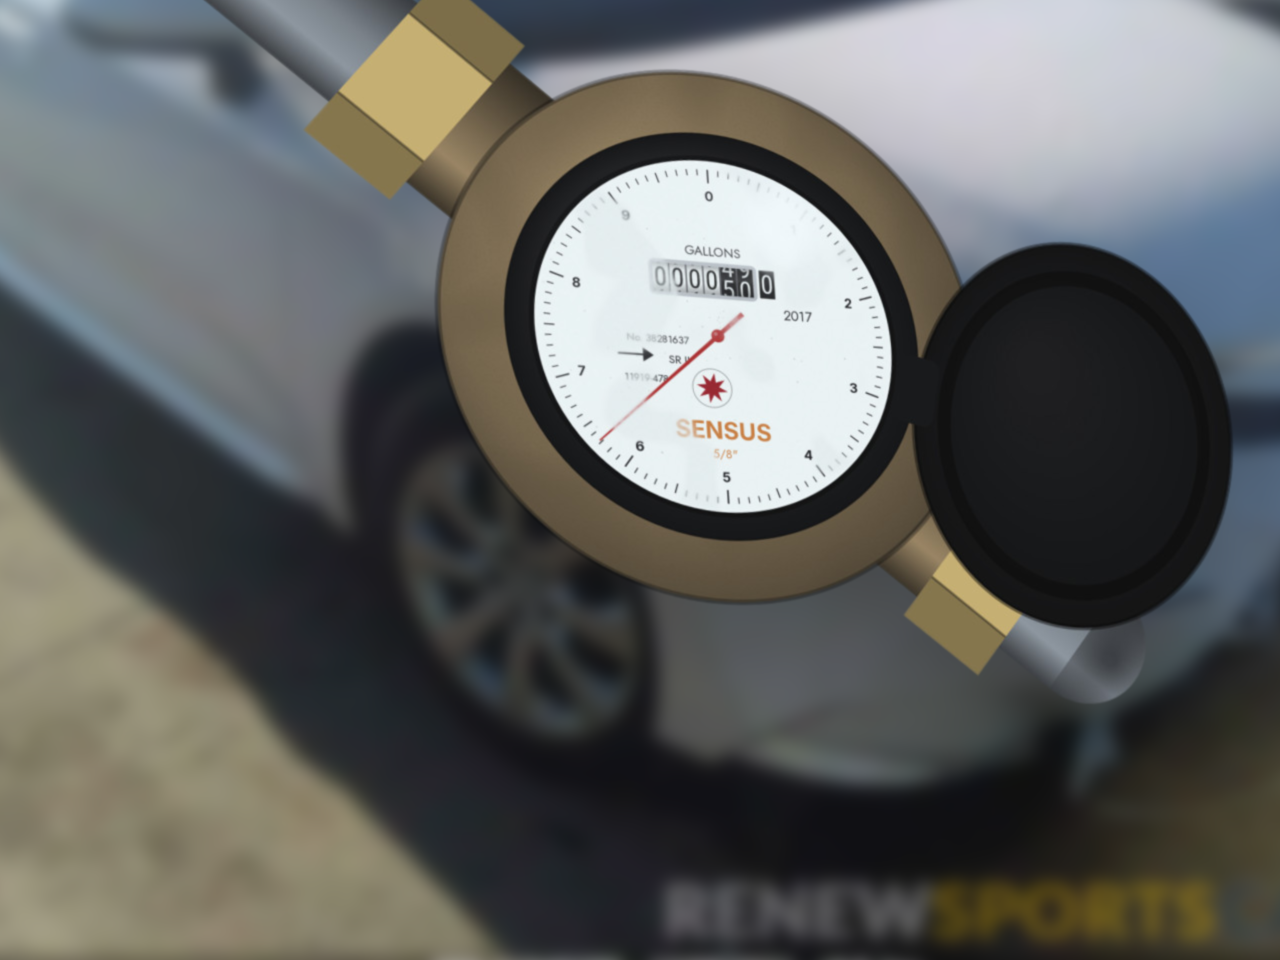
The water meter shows value=496.3 unit=gal
